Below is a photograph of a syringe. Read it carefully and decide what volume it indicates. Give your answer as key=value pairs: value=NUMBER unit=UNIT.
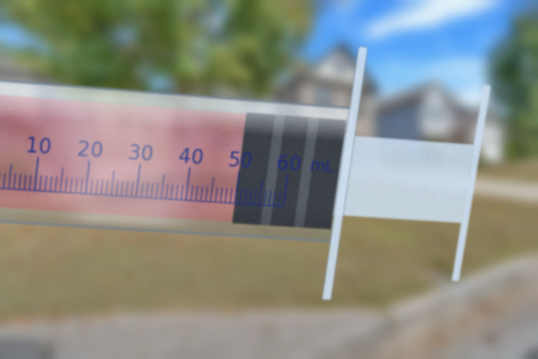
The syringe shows value=50 unit=mL
